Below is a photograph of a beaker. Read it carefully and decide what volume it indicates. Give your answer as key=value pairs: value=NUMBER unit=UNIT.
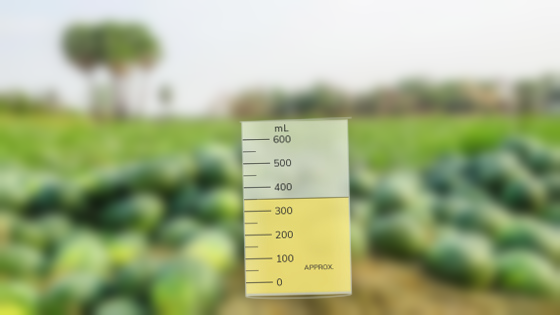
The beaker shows value=350 unit=mL
